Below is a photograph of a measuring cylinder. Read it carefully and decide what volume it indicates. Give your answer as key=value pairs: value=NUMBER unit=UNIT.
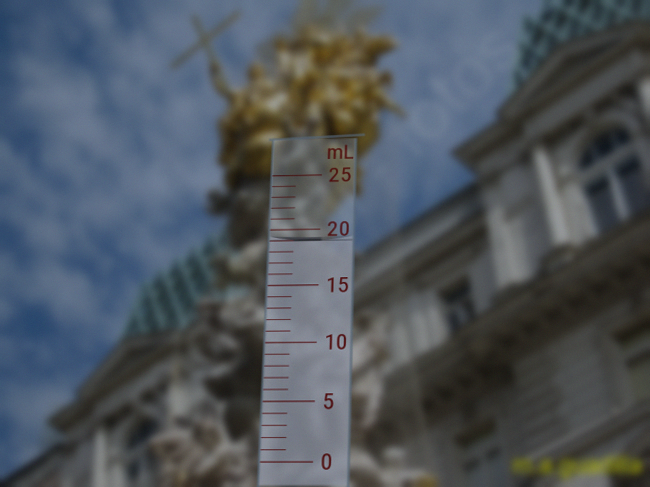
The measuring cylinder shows value=19 unit=mL
